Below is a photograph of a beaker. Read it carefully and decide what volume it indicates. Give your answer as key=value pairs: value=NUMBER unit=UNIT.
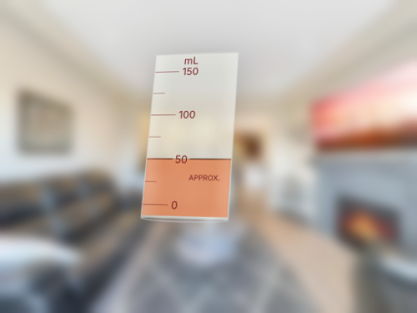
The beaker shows value=50 unit=mL
